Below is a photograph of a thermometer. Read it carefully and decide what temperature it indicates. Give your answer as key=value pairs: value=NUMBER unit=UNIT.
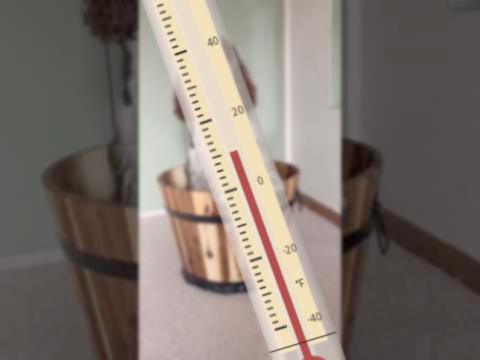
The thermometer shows value=10 unit=°F
